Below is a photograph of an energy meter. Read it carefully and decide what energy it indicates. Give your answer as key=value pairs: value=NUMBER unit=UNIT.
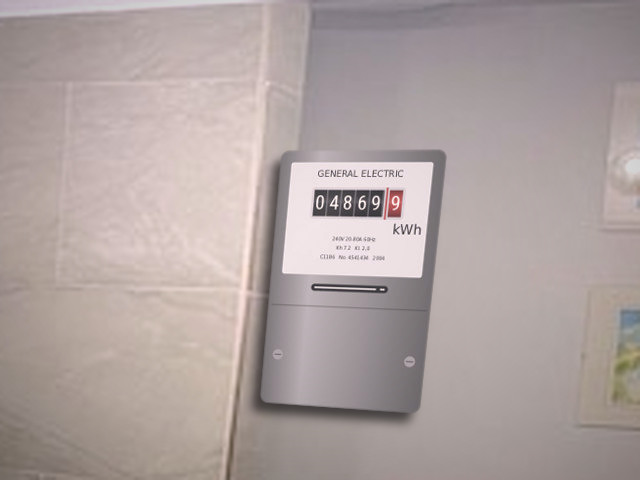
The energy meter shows value=4869.9 unit=kWh
